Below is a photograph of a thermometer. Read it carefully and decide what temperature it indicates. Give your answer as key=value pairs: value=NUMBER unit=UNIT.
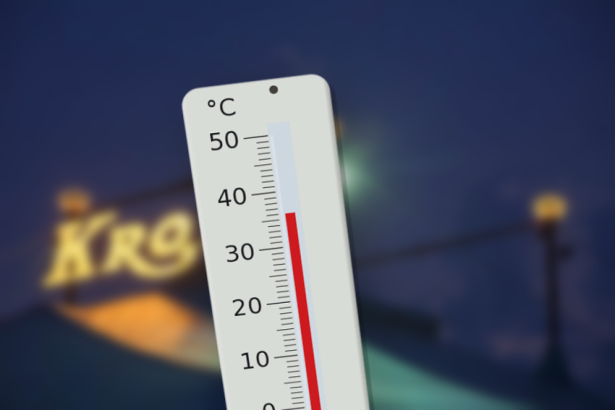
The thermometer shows value=36 unit=°C
